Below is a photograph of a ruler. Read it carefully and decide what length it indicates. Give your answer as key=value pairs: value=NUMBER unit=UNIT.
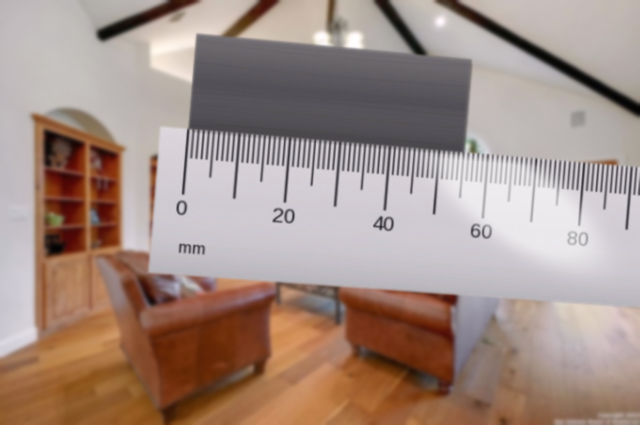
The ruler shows value=55 unit=mm
